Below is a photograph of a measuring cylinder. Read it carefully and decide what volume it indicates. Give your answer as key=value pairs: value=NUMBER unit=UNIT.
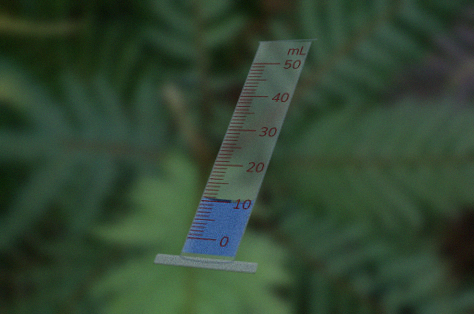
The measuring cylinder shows value=10 unit=mL
